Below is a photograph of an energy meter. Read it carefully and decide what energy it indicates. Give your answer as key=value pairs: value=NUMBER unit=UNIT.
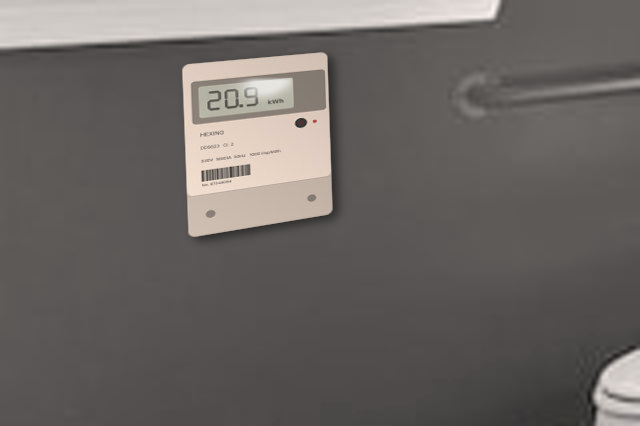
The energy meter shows value=20.9 unit=kWh
